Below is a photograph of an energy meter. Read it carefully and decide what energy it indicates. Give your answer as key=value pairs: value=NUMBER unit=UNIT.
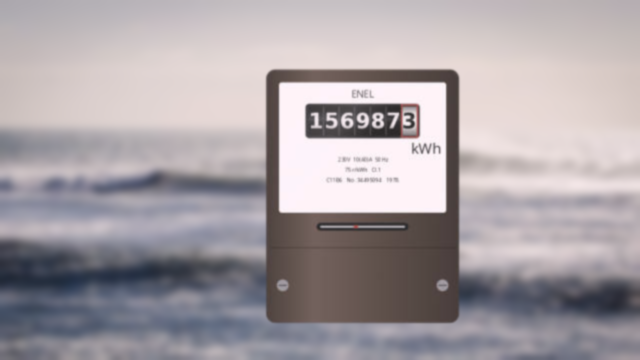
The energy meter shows value=156987.3 unit=kWh
